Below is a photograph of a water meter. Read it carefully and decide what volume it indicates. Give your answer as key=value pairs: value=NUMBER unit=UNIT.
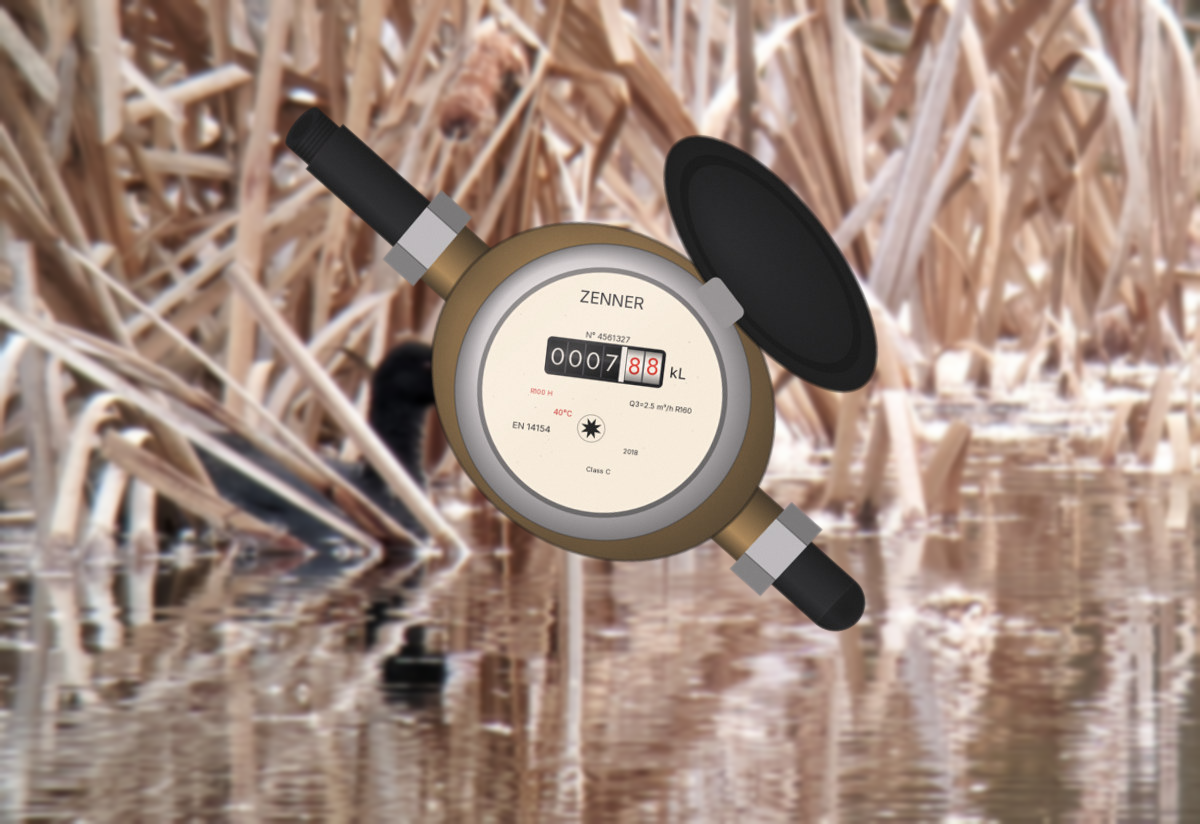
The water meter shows value=7.88 unit=kL
